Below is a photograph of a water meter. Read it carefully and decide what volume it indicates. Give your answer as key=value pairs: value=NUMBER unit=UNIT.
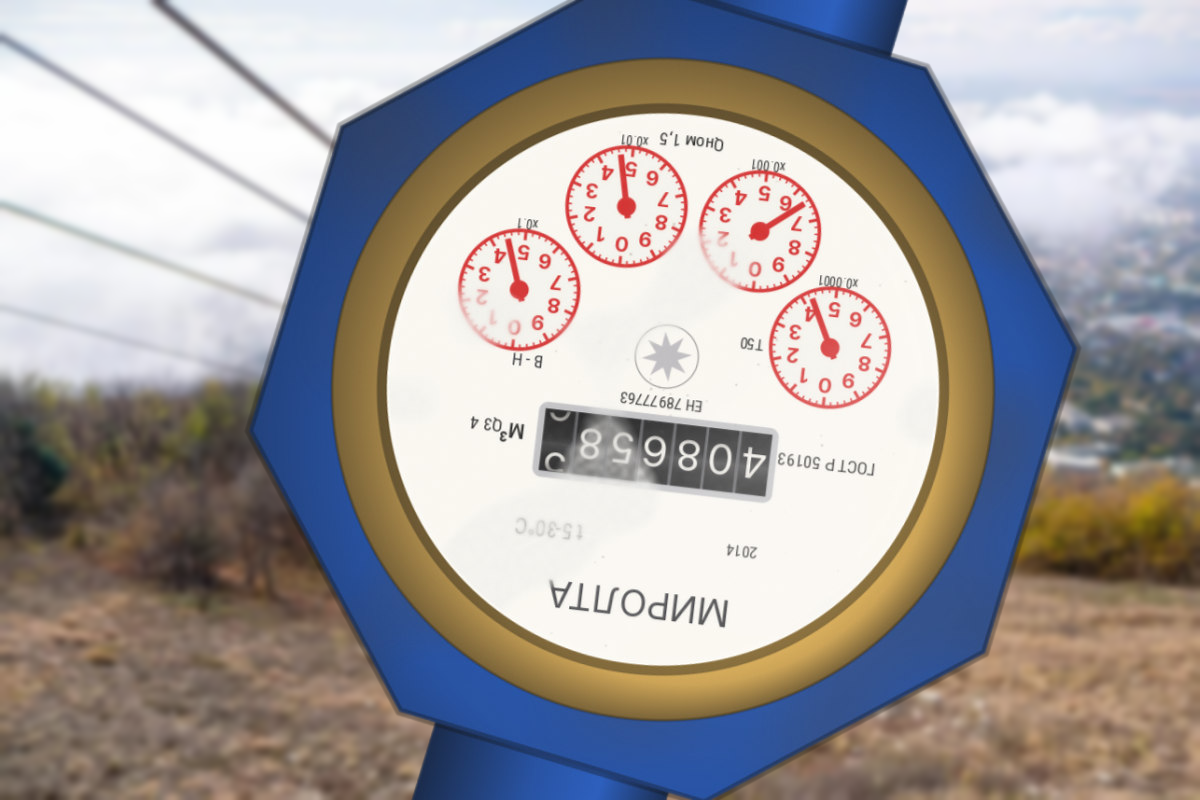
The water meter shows value=4086585.4464 unit=m³
